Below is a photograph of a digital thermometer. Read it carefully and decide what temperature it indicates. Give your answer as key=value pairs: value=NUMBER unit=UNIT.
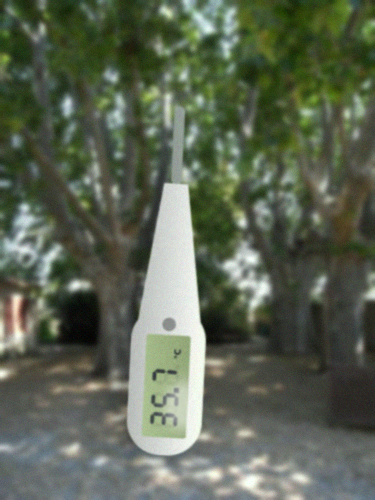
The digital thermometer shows value=35.7 unit=°C
